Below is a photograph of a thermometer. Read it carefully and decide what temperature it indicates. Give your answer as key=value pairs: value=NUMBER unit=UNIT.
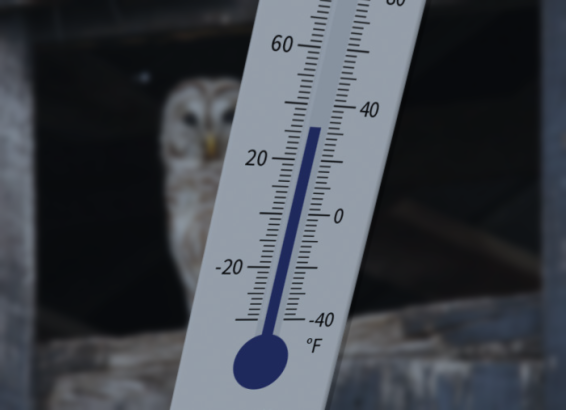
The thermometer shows value=32 unit=°F
